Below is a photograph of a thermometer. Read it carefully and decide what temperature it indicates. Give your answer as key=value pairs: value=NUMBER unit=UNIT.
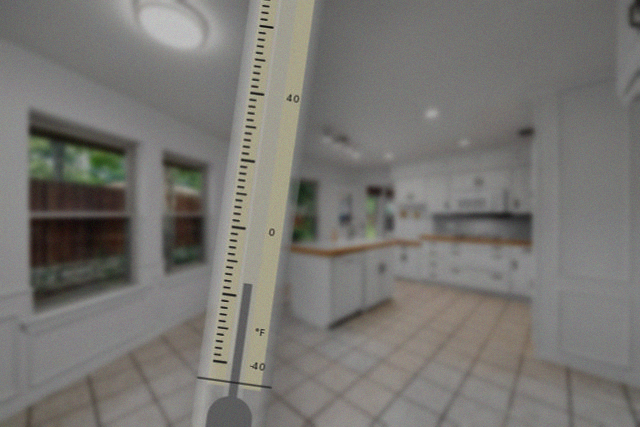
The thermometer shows value=-16 unit=°F
